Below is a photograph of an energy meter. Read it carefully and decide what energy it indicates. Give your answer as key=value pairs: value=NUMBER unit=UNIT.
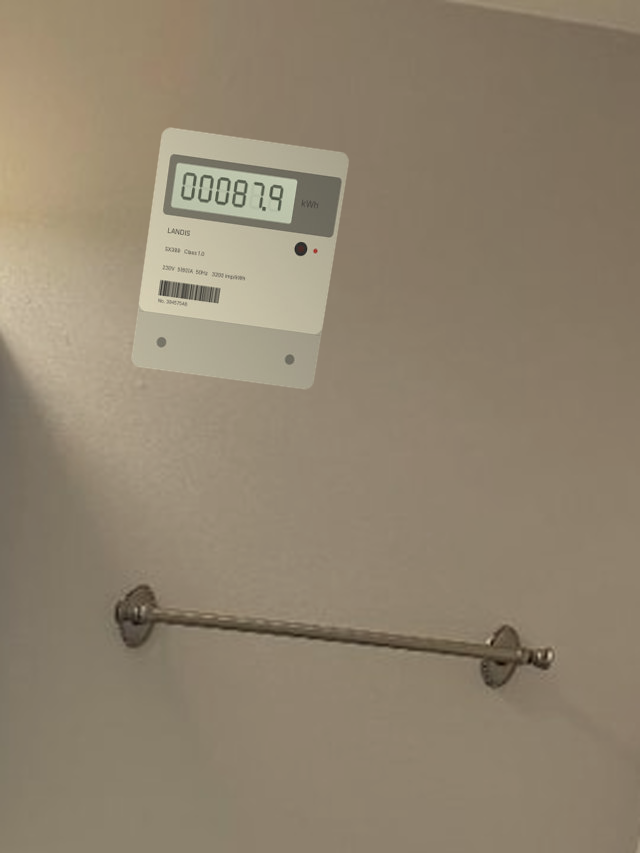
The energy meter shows value=87.9 unit=kWh
